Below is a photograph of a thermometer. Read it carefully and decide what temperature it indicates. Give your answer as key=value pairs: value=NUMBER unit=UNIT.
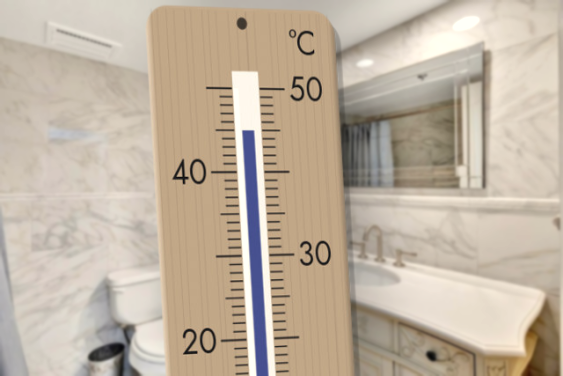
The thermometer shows value=45 unit=°C
